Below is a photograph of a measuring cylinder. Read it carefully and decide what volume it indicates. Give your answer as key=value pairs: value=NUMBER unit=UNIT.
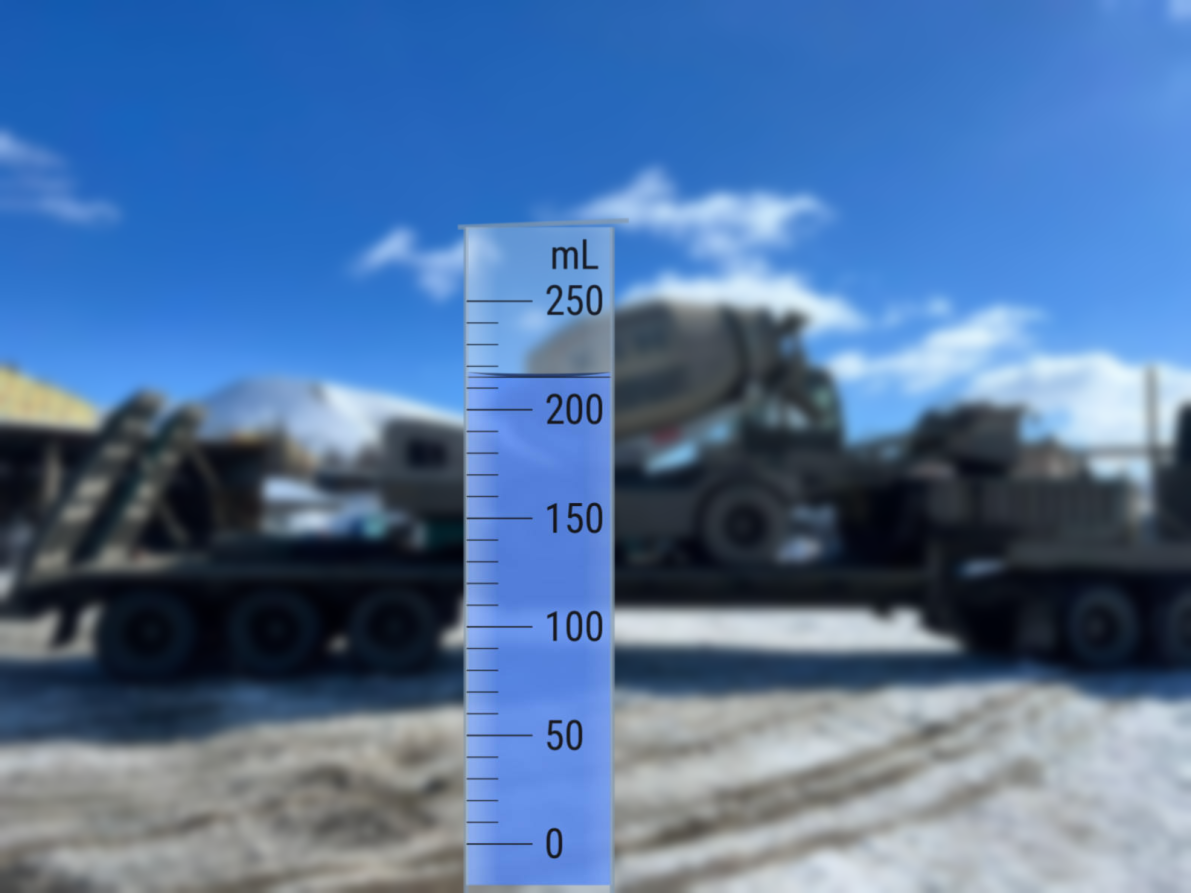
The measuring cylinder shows value=215 unit=mL
